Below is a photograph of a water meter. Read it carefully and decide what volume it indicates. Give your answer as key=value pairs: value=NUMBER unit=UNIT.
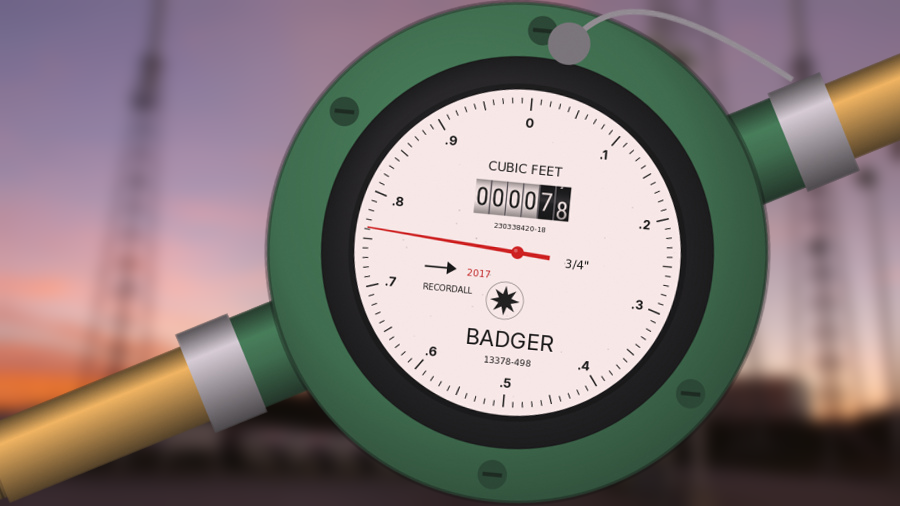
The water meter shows value=77.76 unit=ft³
